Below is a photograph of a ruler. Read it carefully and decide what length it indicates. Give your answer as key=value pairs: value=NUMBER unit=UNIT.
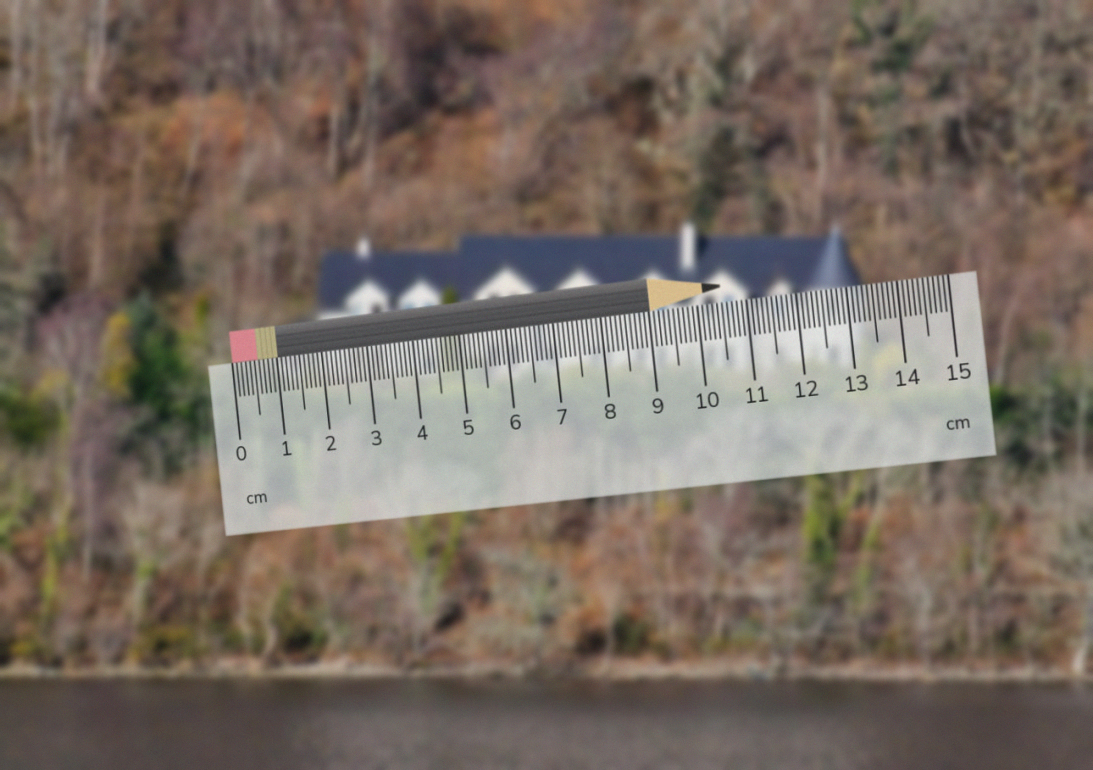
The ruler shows value=10.5 unit=cm
